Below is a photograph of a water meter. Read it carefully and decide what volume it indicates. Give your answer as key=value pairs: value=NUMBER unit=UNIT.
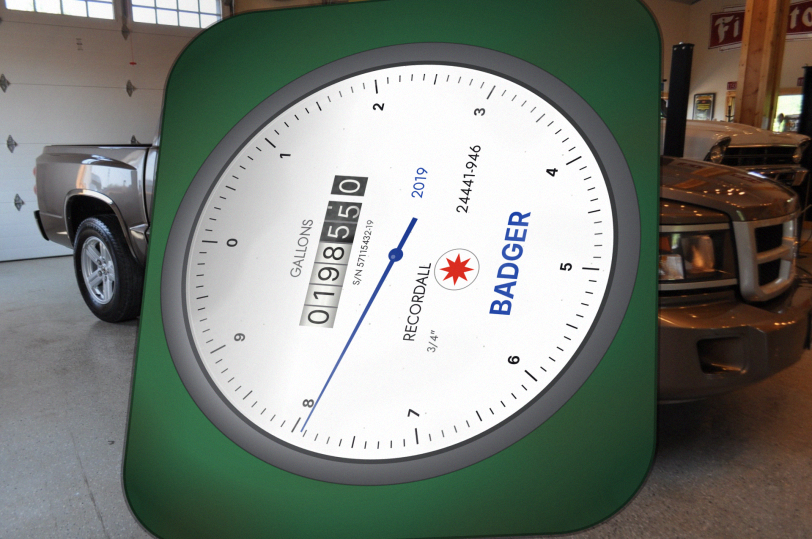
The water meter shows value=198547.9 unit=gal
